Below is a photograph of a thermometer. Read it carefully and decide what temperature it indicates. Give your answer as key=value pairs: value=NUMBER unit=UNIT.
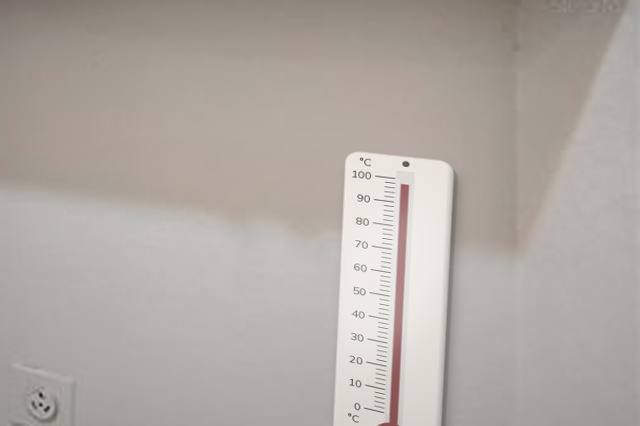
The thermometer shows value=98 unit=°C
